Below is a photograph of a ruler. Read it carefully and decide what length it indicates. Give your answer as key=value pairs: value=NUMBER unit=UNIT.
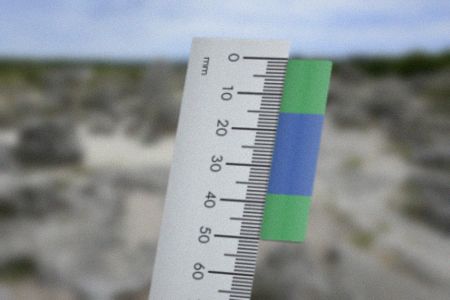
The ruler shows value=50 unit=mm
